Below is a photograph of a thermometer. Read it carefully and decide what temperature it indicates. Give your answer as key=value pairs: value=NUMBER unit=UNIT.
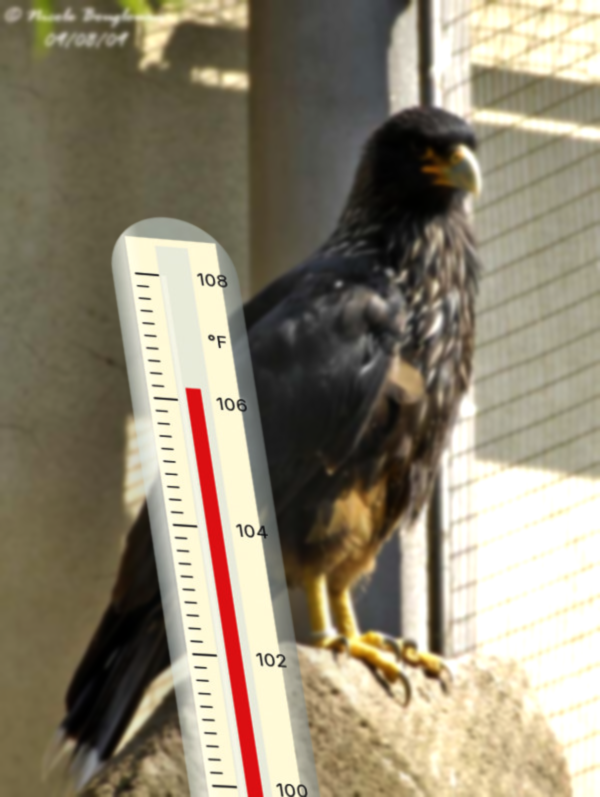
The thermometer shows value=106.2 unit=°F
